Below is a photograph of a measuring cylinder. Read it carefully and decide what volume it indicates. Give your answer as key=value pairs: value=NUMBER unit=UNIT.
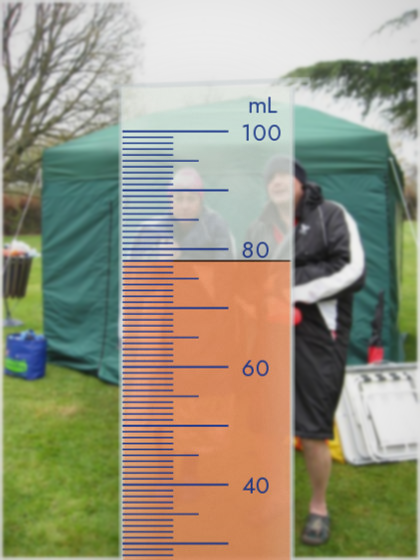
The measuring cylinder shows value=78 unit=mL
